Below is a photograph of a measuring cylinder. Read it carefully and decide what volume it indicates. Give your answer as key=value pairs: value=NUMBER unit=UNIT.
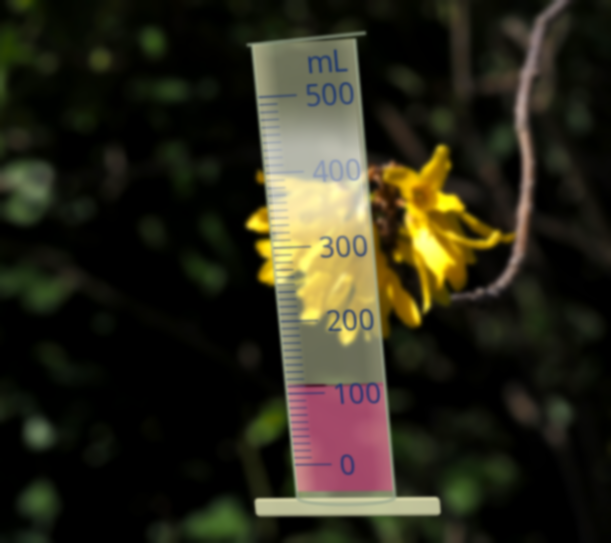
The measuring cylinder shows value=110 unit=mL
